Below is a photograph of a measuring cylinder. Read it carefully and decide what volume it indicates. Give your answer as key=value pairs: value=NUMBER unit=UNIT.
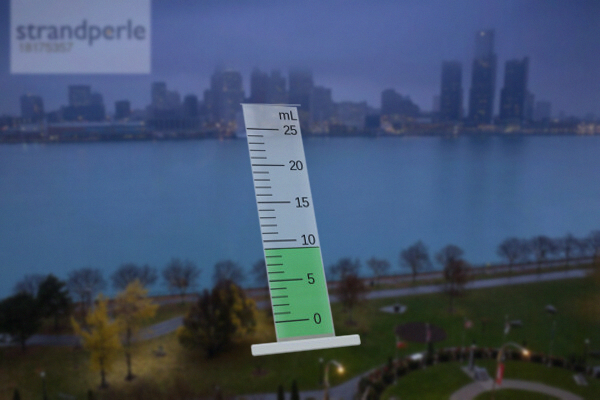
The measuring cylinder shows value=9 unit=mL
